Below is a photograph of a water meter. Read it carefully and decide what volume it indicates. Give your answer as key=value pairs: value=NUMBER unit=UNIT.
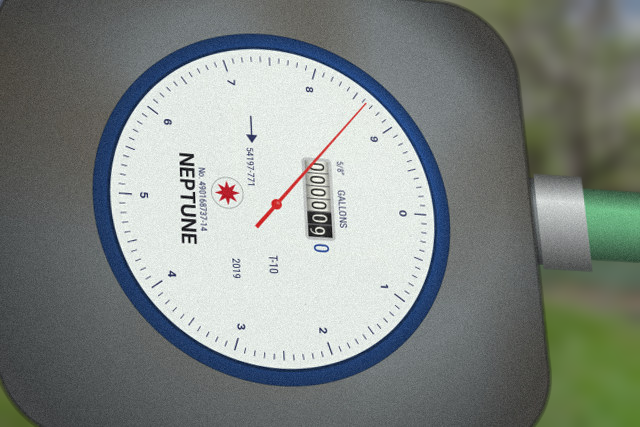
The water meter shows value=88.6 unit=gal
